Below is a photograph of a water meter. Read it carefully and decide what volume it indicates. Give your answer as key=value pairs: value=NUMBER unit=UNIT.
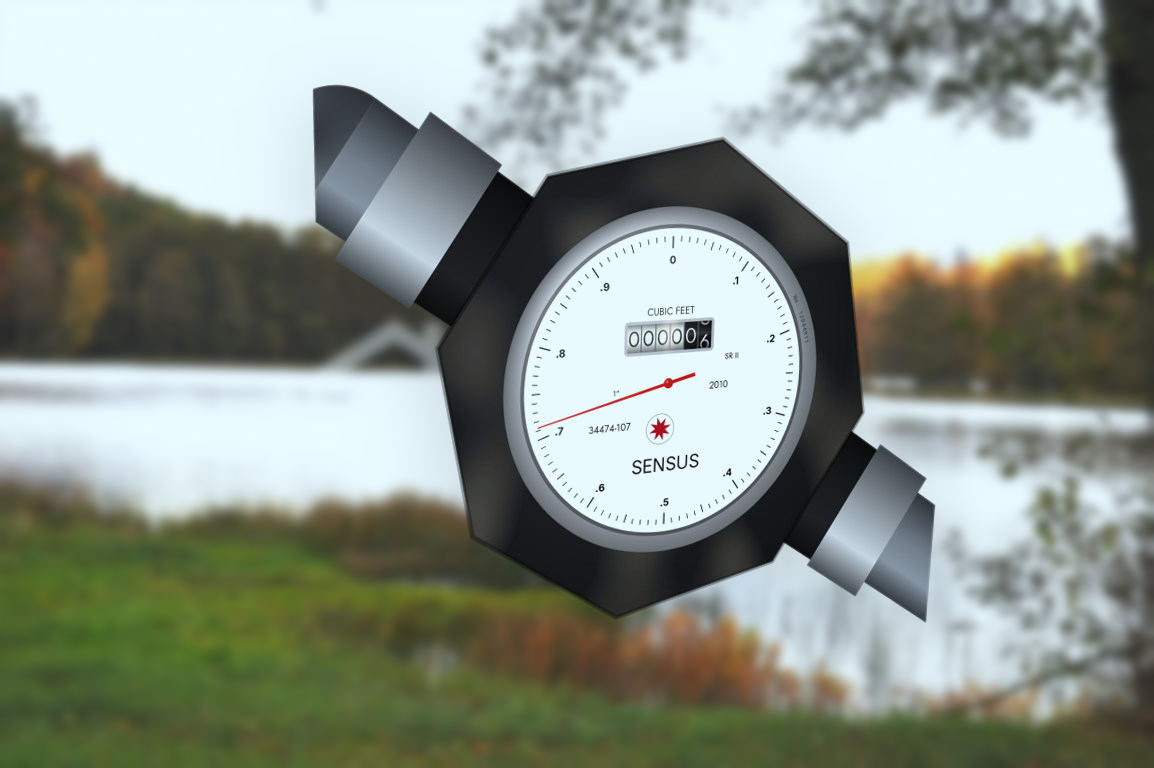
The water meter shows value=5.71 unit=ft³
